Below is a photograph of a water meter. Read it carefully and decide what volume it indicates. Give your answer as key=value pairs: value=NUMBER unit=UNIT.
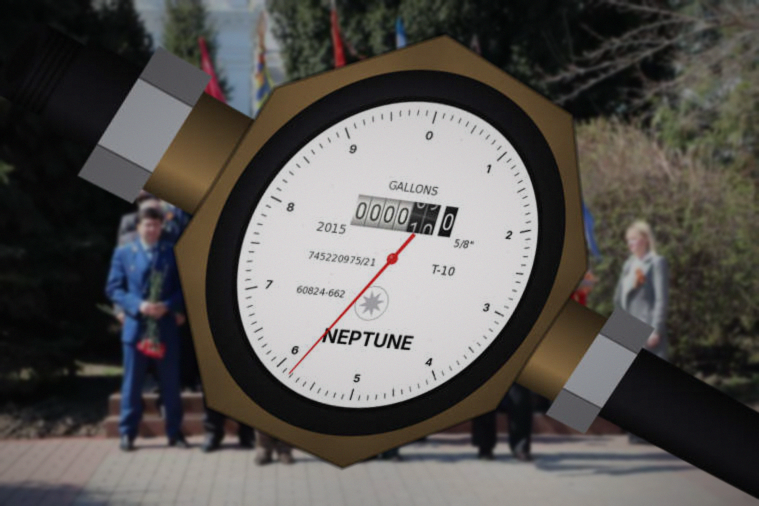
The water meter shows value=95.8 unit=gal
